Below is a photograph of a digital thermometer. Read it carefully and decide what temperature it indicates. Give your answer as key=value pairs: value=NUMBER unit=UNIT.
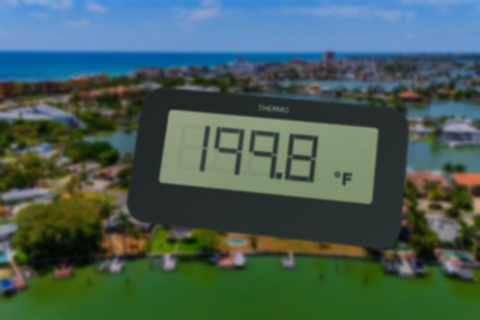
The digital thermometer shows value=199.8 unit=°F
